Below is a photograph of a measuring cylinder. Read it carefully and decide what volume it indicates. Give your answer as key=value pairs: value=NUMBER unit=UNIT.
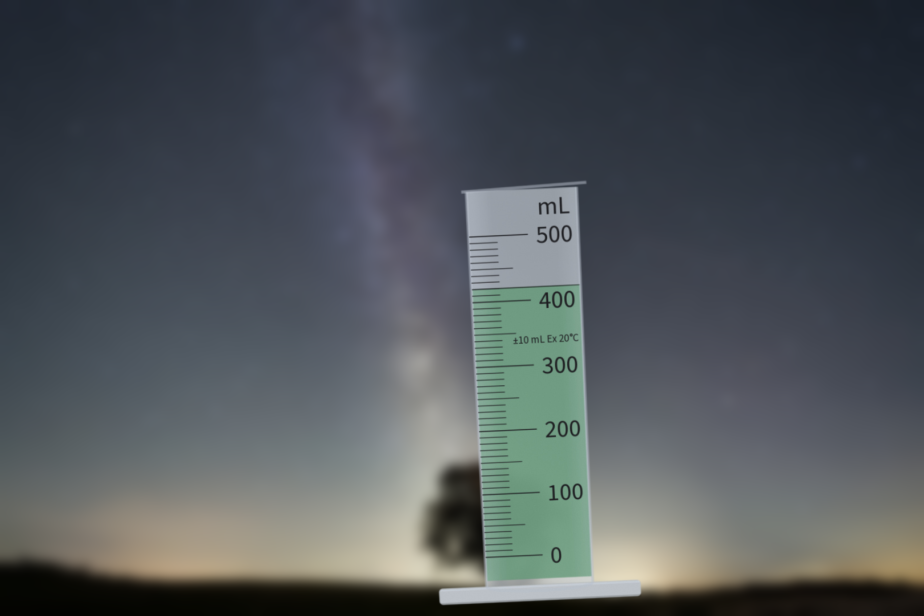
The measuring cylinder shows value=420 unit=mL
